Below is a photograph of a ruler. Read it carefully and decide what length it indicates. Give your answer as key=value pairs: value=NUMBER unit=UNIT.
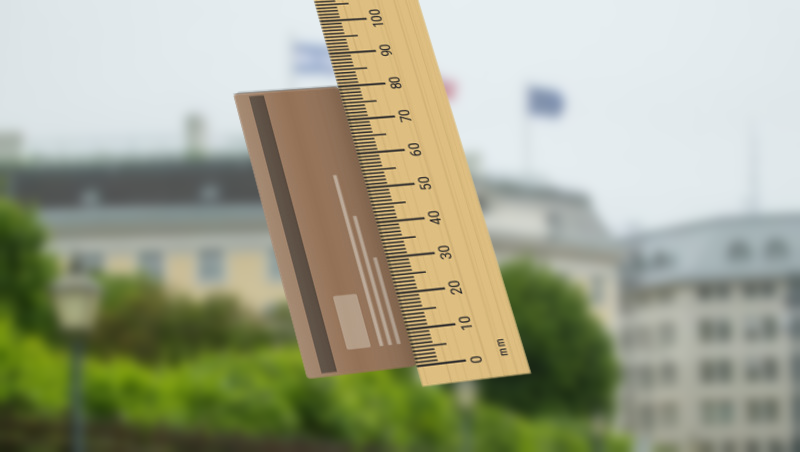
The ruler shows value=80 unit=mm
